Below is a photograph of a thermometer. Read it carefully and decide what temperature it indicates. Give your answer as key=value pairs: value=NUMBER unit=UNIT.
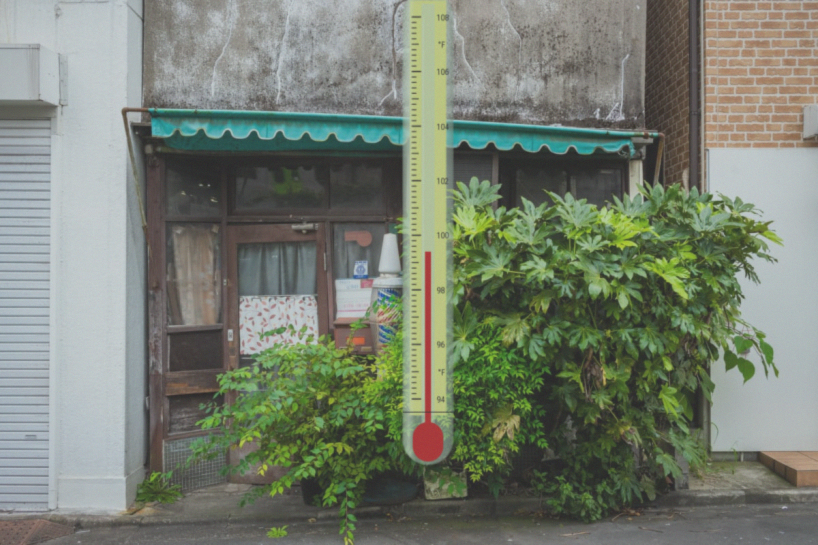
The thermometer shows value=99.4 unit=°F
